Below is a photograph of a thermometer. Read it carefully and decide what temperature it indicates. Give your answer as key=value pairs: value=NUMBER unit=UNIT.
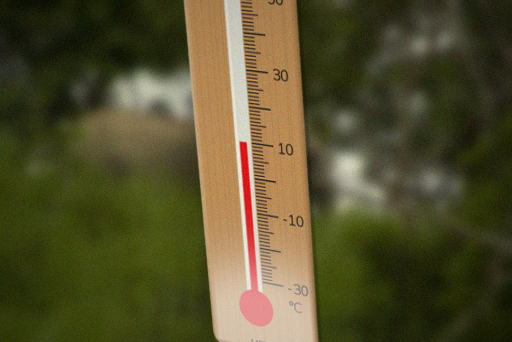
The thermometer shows value=10 unit=°C
